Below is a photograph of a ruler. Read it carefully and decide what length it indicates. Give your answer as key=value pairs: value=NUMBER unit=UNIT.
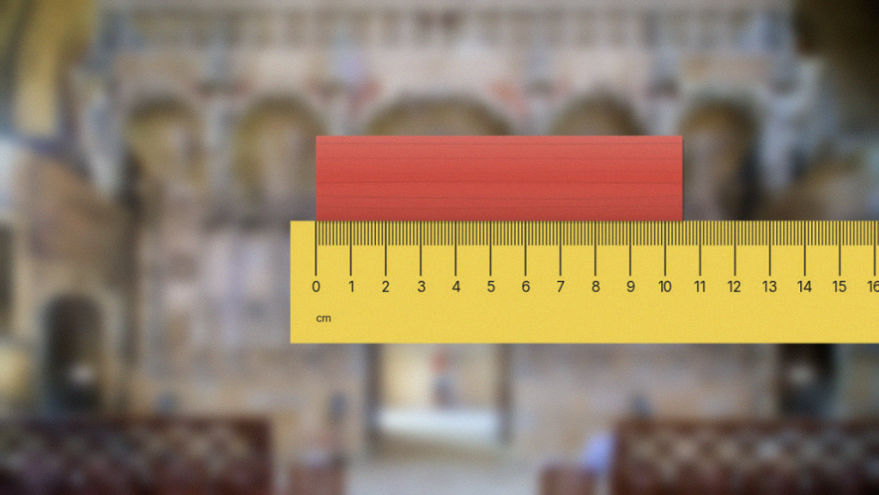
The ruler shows value=10.5 unit=cm
